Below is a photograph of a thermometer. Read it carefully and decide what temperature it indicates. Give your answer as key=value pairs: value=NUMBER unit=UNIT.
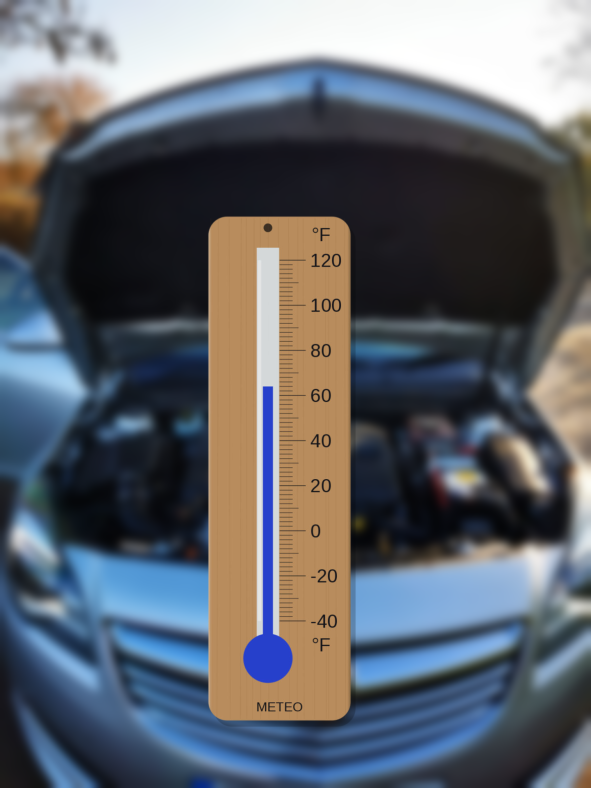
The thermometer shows value=64 unit=°F
